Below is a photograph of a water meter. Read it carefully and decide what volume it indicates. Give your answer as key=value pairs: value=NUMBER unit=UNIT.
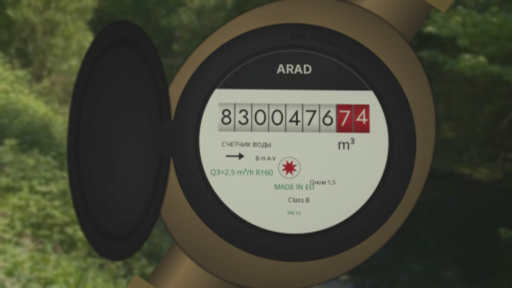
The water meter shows value=8300476.74 unit=m³
